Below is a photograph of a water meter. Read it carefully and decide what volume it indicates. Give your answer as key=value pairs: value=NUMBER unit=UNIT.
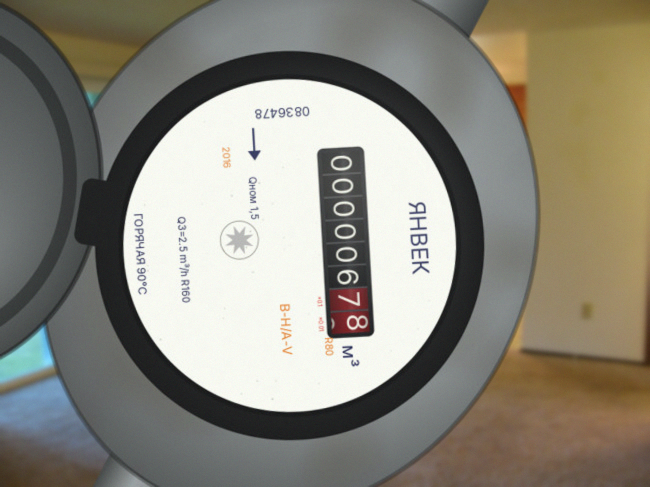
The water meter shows value=6.78 unit=m³
